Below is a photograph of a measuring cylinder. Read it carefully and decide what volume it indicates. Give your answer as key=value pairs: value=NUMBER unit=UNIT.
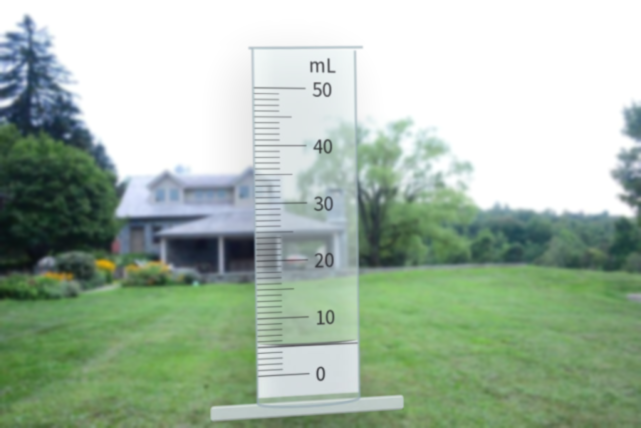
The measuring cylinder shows value=5 unit=mL
